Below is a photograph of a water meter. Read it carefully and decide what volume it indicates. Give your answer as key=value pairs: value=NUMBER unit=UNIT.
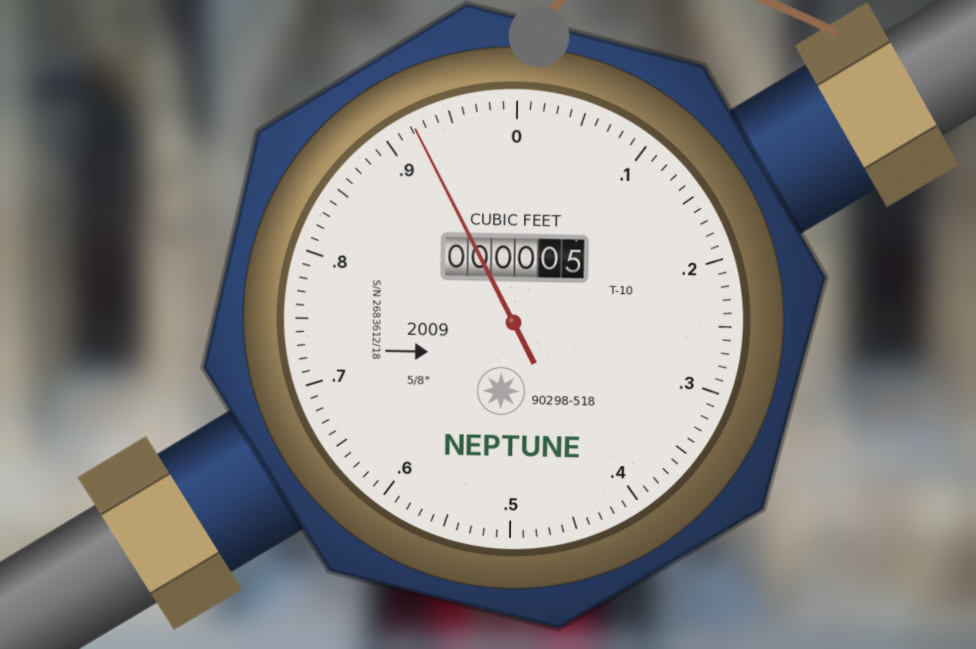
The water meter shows value=4.92 unit=ft³
